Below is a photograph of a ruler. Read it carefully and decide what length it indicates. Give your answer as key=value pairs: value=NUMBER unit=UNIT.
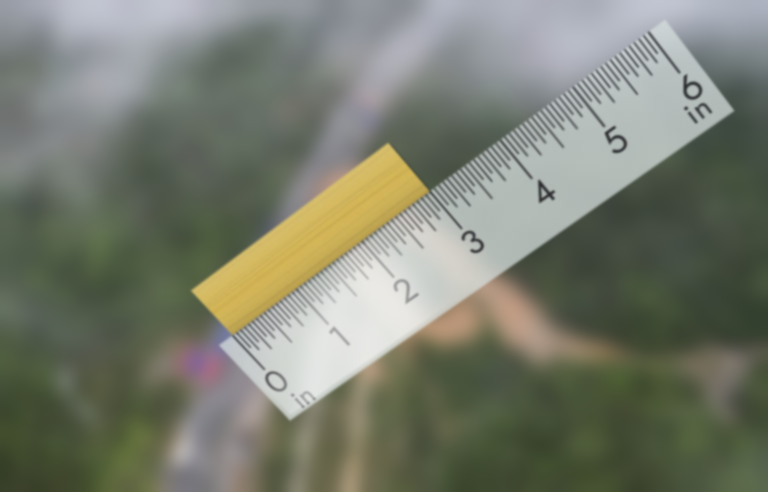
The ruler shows value=3 unit=in
